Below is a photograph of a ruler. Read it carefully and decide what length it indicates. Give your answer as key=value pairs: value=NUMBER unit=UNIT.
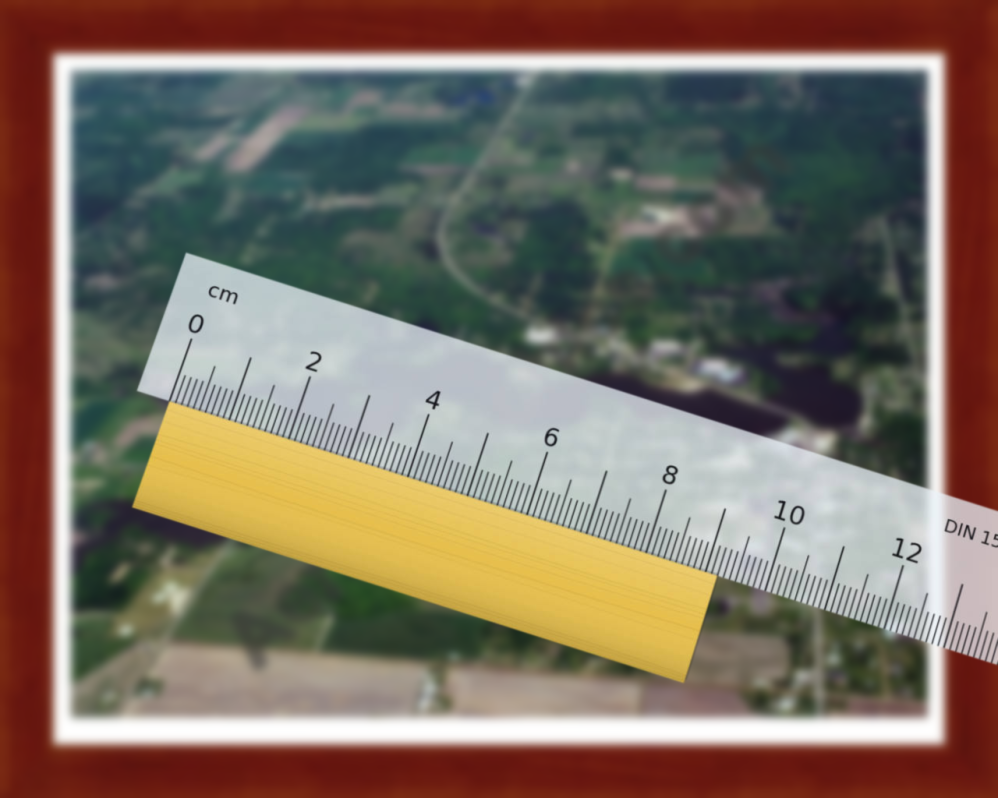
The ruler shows value=9.2 unit=cm
